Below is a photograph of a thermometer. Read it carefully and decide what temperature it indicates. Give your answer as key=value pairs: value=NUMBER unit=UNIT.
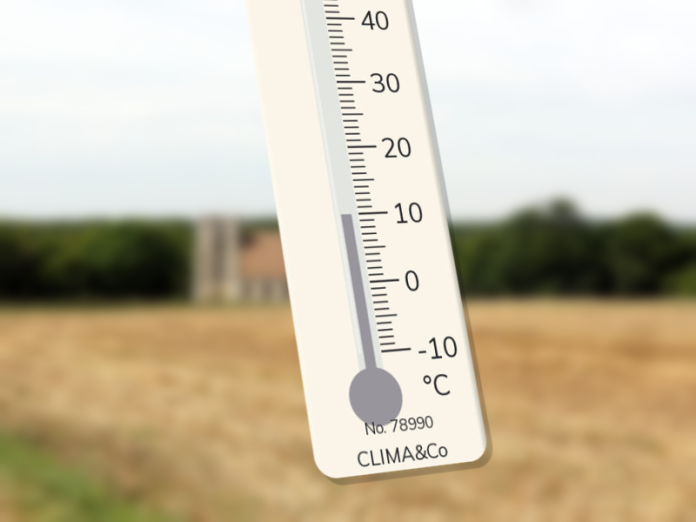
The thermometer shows value=10 unit=°C
